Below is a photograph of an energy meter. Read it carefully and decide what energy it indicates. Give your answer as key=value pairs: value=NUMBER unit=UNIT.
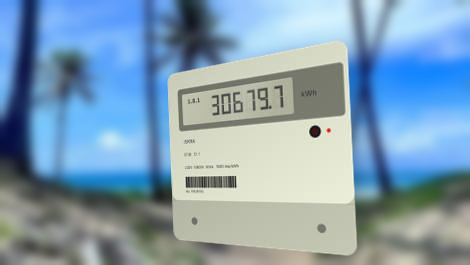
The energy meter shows value=30679.7 unit=kWh
